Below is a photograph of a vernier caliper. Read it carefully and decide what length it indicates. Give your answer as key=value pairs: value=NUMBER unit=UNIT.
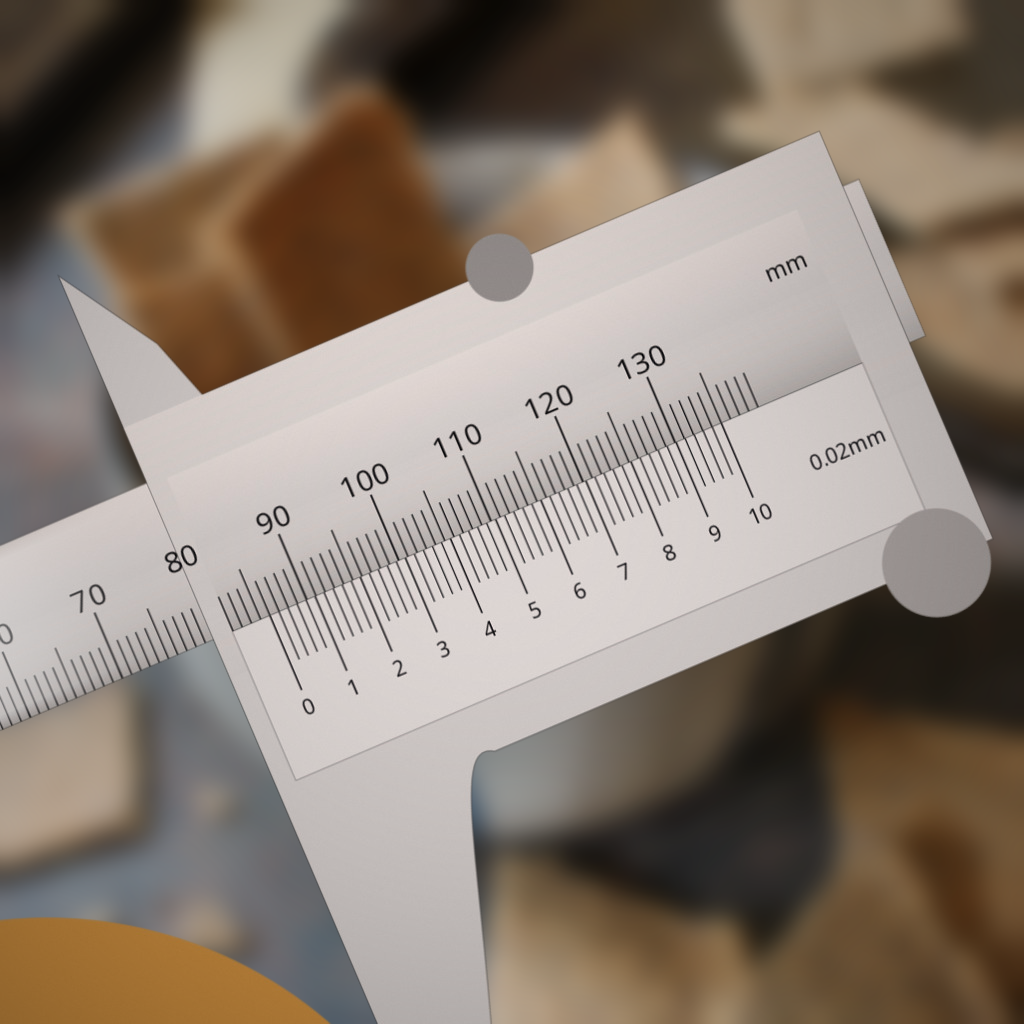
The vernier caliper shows value=86.0 unit=mm
